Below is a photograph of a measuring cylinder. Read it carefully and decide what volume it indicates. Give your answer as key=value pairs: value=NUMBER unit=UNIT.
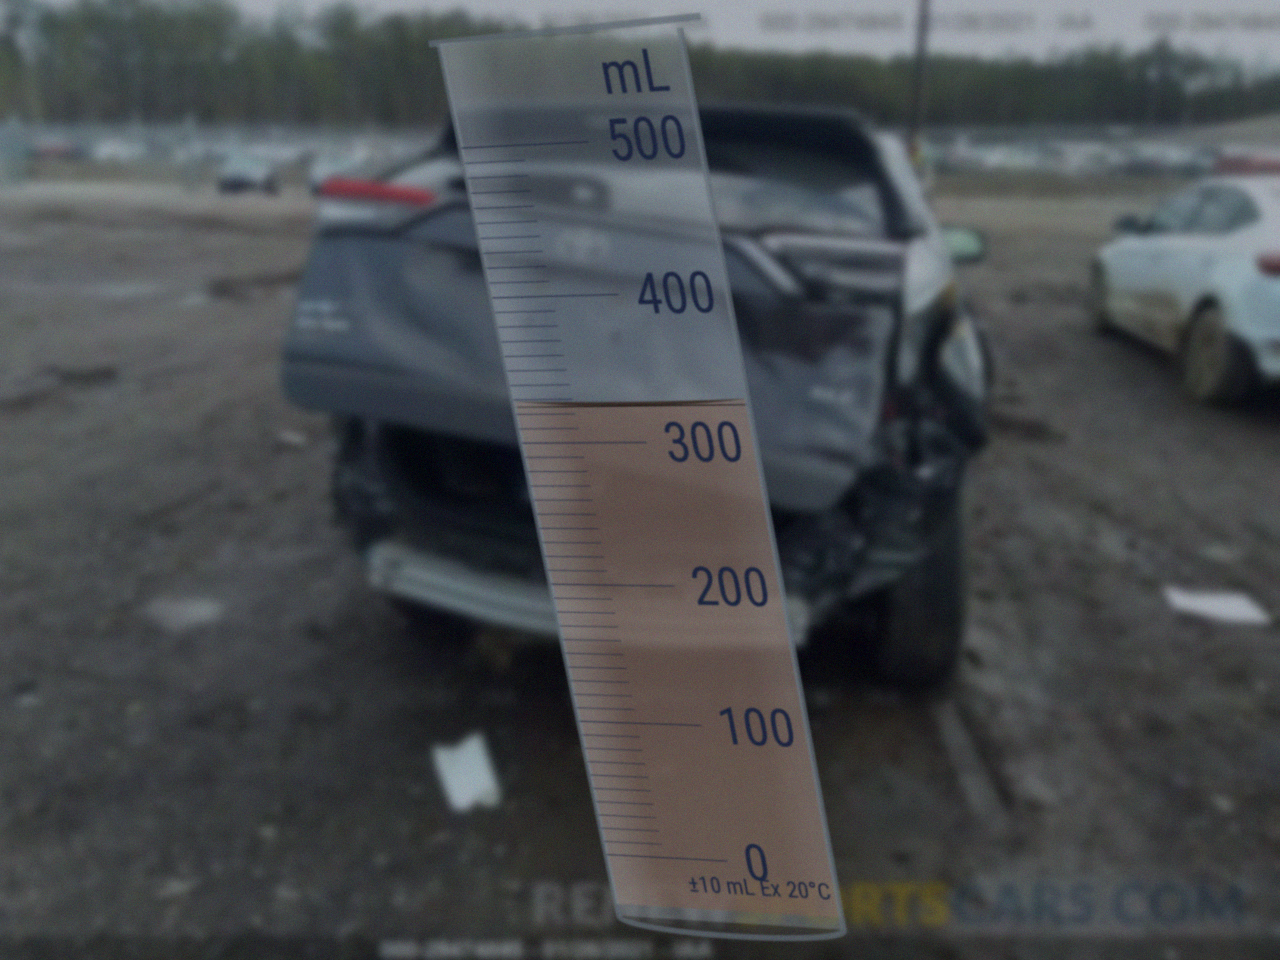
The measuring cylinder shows value=325 unit=mL
